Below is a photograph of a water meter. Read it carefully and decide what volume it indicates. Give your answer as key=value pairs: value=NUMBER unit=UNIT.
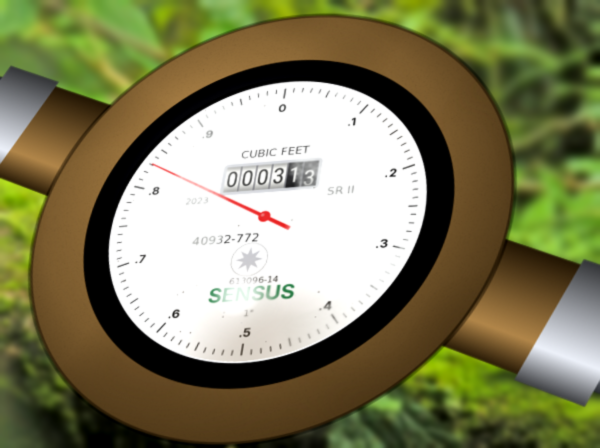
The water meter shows value=312.83 unit=ft³
